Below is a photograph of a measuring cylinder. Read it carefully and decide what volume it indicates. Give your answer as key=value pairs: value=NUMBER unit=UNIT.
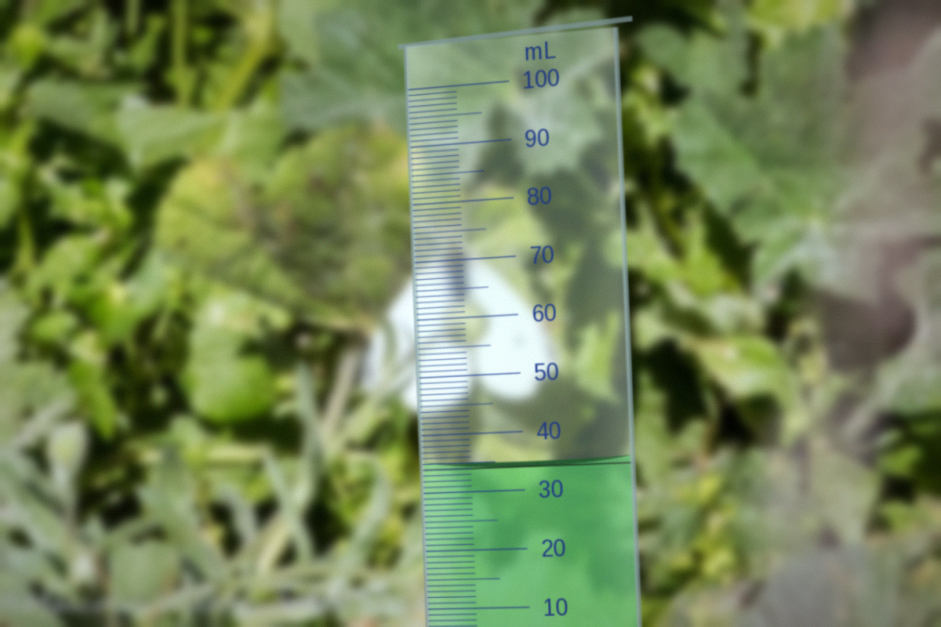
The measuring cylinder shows value=34 unit=mL
